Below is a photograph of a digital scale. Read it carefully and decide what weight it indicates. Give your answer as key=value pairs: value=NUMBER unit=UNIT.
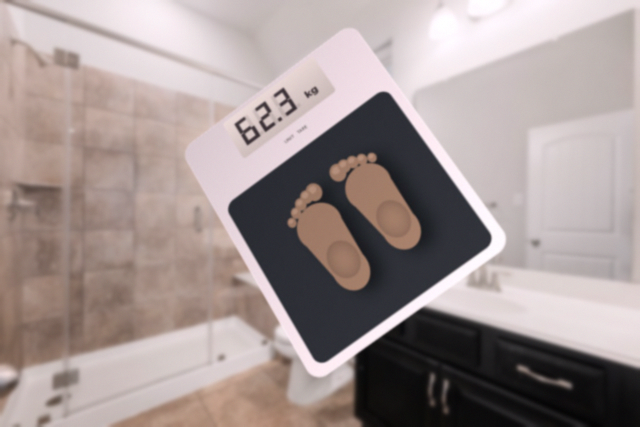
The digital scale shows value=62.3 unit=kg
